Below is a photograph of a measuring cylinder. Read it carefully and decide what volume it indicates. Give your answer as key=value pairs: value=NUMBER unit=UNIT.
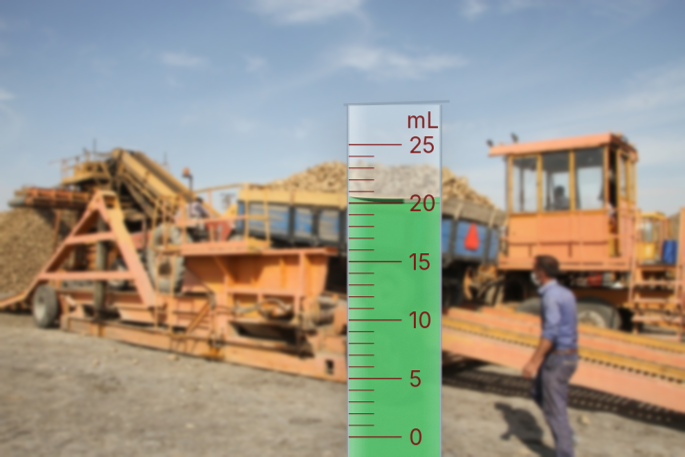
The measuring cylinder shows value=20 unit=mL
